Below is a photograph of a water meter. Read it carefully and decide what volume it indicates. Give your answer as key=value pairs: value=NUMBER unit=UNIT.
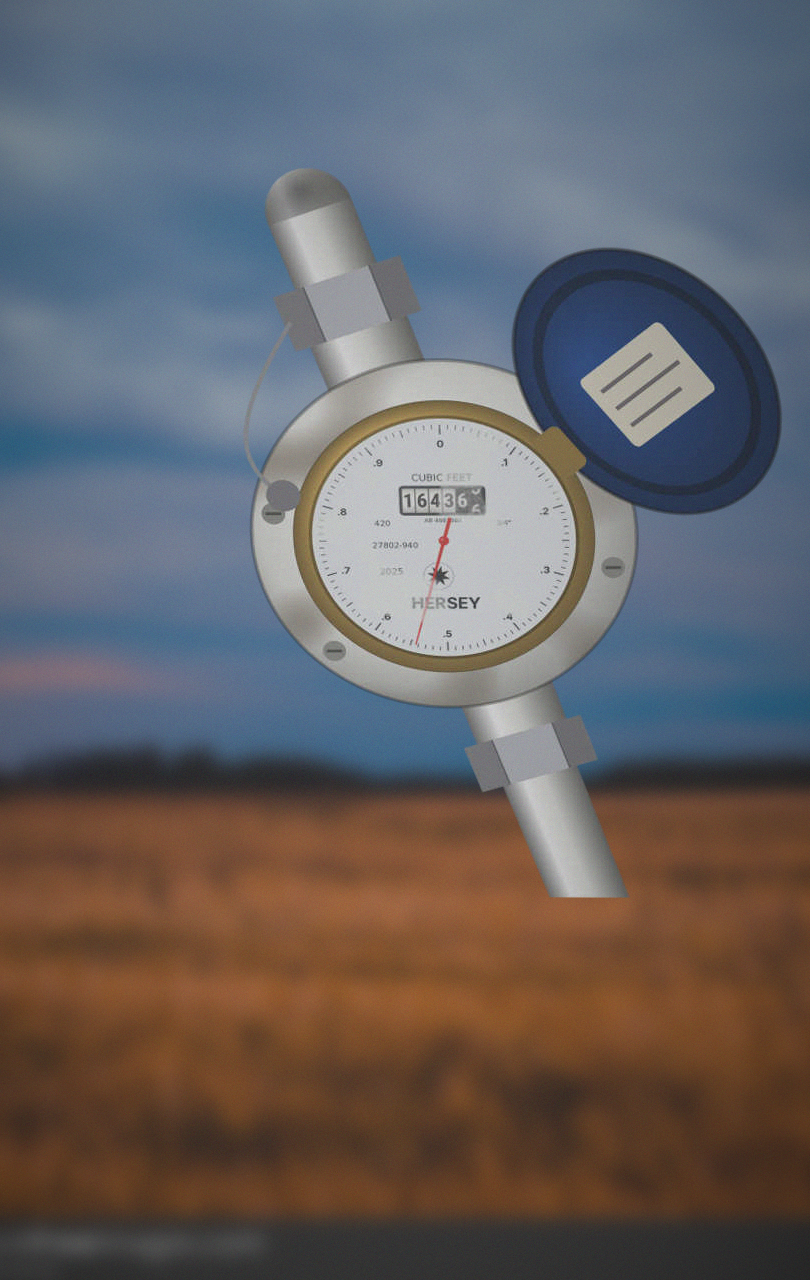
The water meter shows value=164365.54 unit=ft³
